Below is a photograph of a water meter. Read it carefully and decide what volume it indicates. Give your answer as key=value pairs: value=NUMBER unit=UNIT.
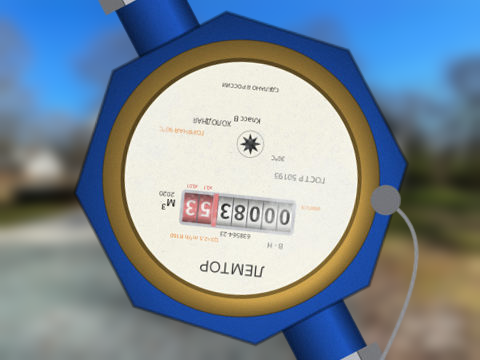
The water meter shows value=83.53 unit=m³
